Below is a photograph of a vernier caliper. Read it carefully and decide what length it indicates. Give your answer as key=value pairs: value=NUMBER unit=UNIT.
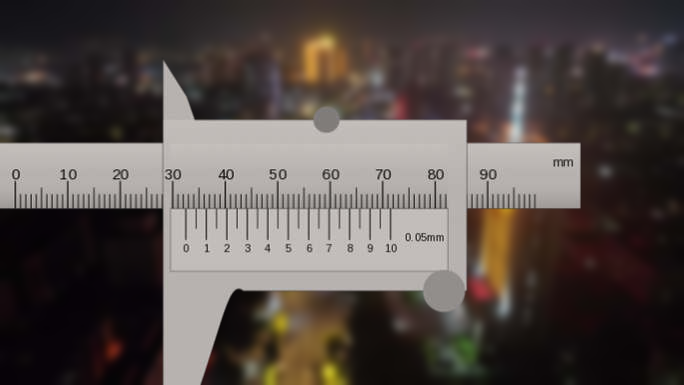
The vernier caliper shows value=32.5 unit=mm
